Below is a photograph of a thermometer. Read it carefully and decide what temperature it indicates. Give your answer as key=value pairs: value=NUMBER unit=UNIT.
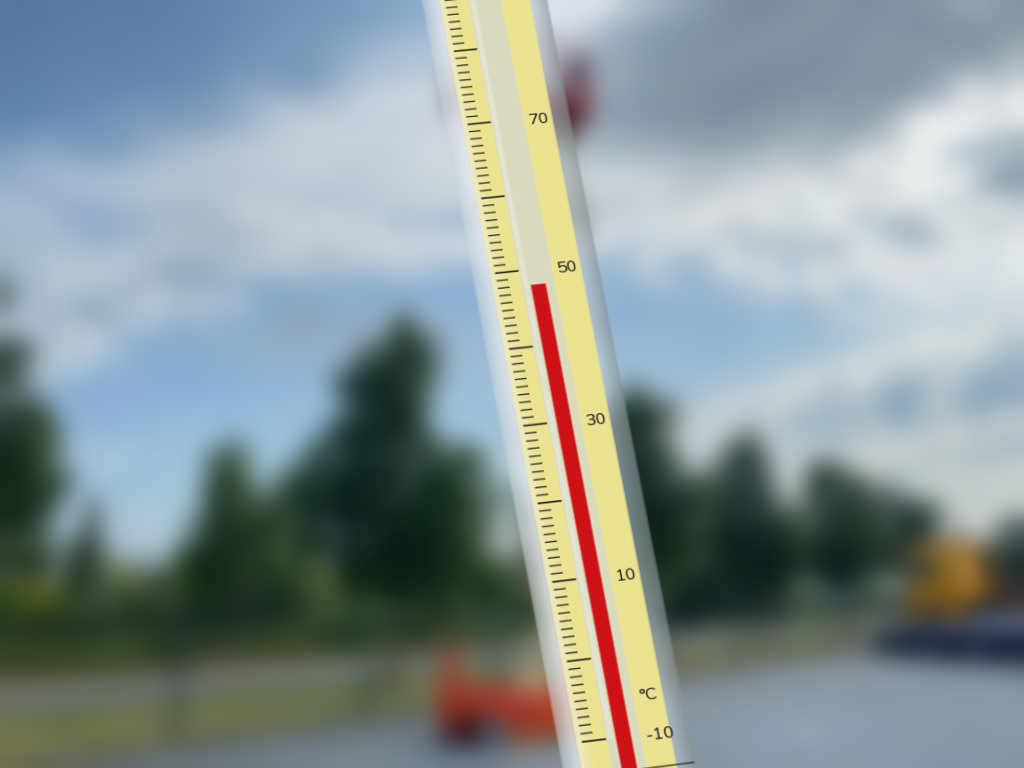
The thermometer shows value=48 unit=°C
